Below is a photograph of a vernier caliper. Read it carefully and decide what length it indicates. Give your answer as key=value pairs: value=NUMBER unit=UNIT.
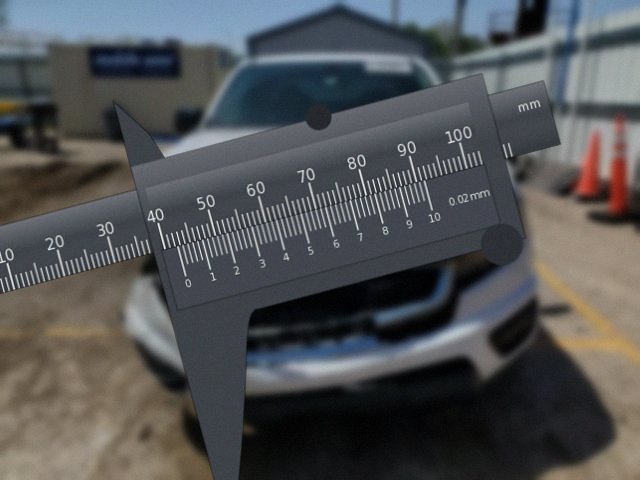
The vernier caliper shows value=42.5 unit=mm
